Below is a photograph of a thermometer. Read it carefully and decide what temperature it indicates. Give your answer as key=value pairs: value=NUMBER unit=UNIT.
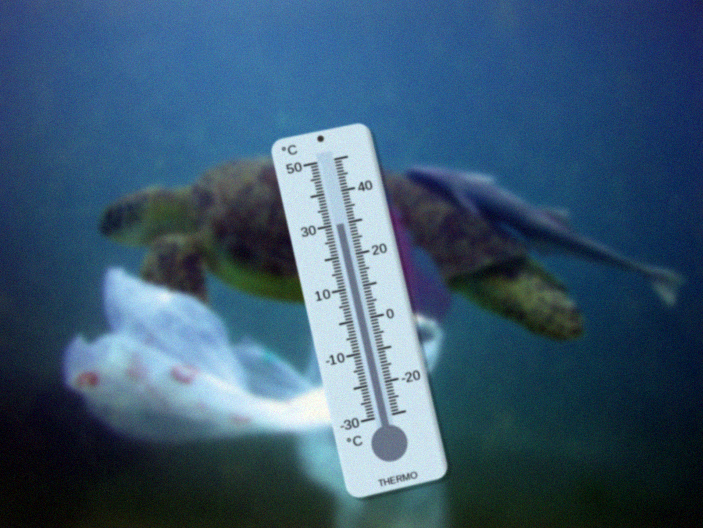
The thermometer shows value=30 unit=°C
